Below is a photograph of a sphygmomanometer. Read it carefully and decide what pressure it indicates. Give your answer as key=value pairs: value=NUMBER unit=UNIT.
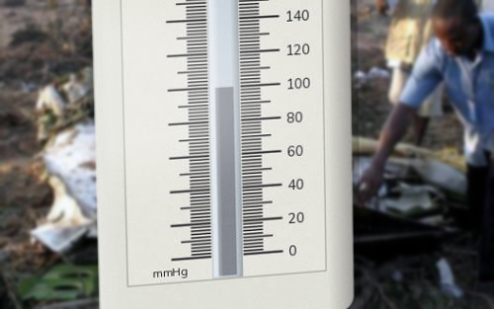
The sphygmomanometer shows value=100 unit=mmHg
